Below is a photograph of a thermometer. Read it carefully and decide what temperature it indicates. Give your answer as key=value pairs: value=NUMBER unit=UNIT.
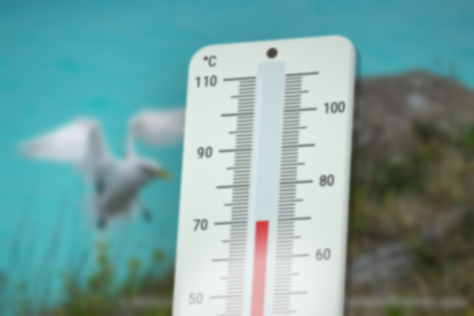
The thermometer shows value=70 unit=°C
